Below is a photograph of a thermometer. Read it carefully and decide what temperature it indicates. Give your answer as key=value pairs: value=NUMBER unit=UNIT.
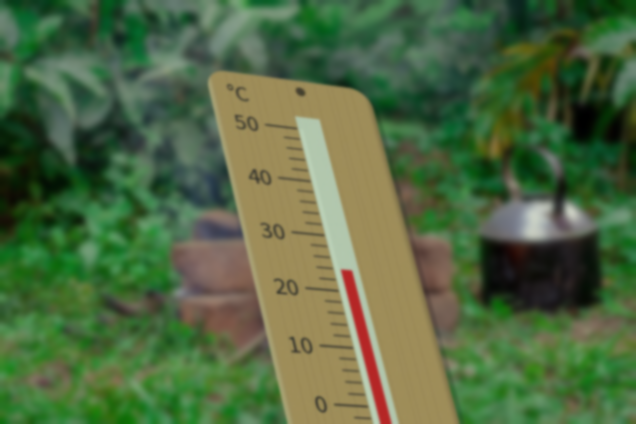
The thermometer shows value=24 unit=°C
